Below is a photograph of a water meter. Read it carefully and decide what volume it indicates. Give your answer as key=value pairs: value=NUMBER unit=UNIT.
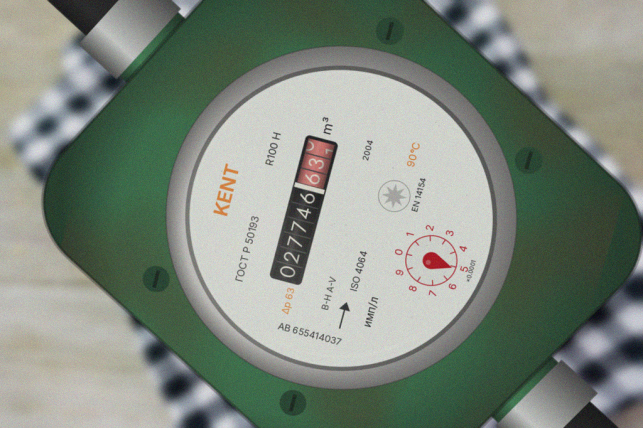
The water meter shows value=27746.6305 unit=m³
